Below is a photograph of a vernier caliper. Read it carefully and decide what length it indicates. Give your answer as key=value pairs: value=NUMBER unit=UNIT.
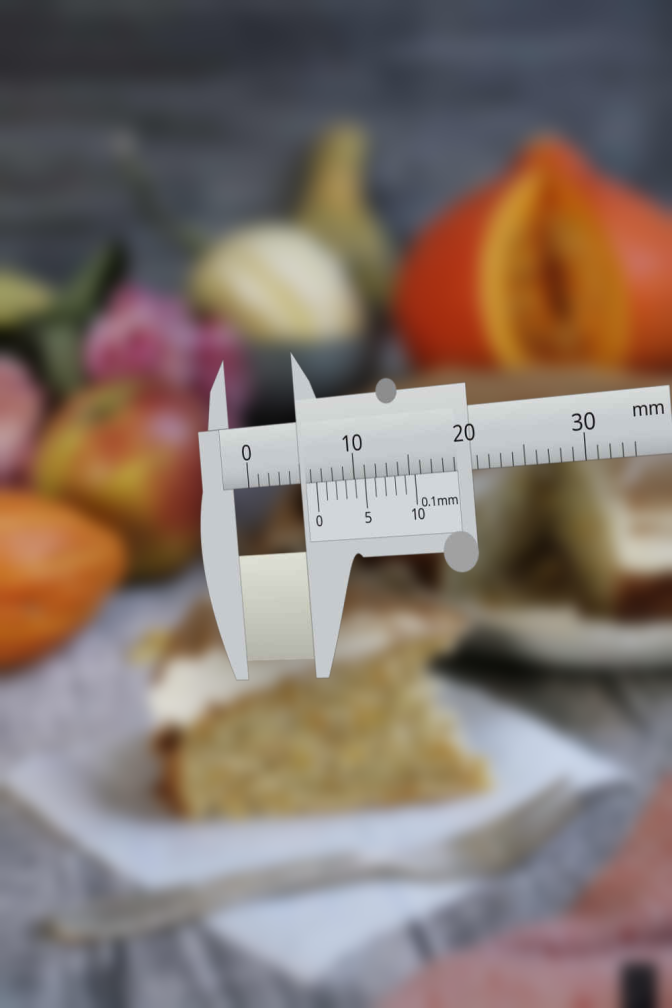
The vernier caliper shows value=6.5 unit=mm
